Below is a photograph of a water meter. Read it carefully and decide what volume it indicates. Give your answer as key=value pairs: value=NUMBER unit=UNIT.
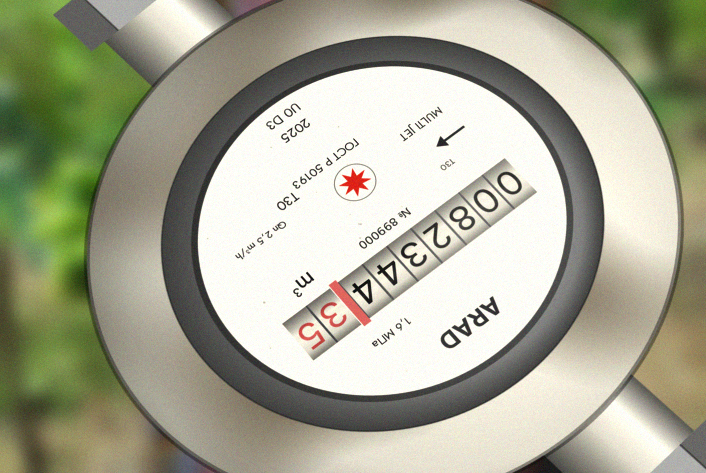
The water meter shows value=82344.35 unit=m³
